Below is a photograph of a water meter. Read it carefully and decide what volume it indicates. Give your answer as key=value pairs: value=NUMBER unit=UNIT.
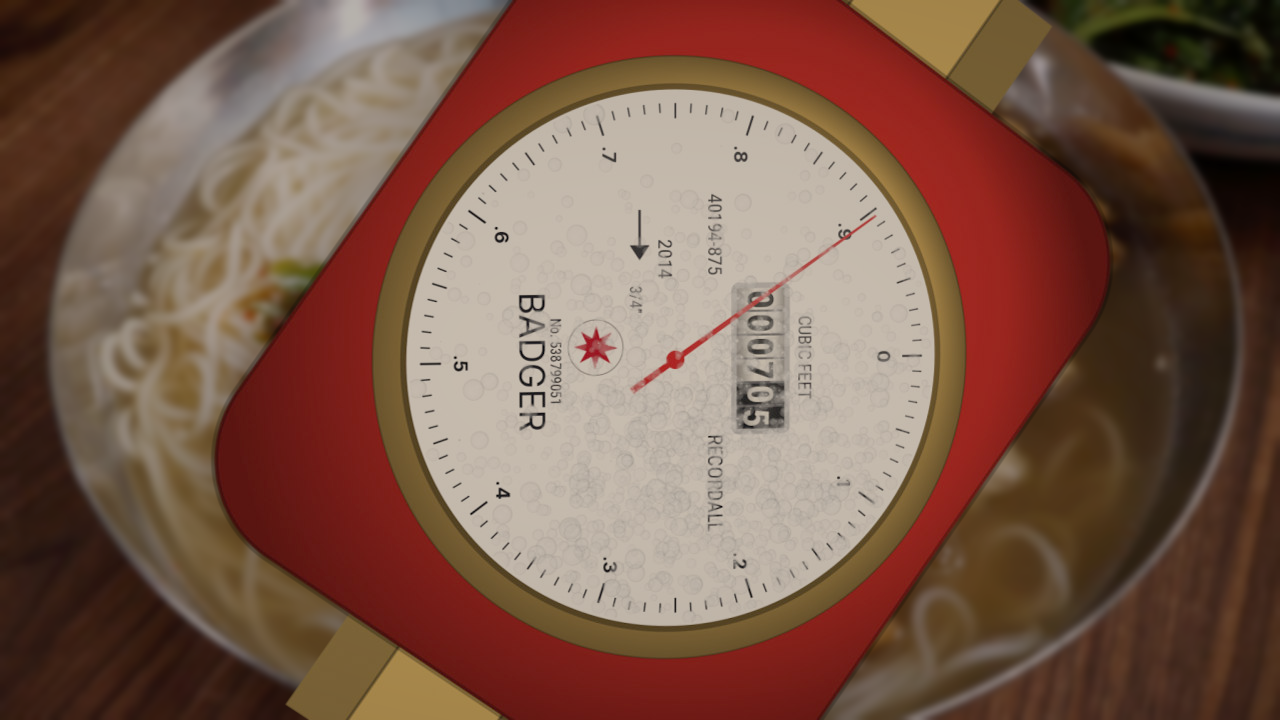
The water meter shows value=704.90 unit=ft³
